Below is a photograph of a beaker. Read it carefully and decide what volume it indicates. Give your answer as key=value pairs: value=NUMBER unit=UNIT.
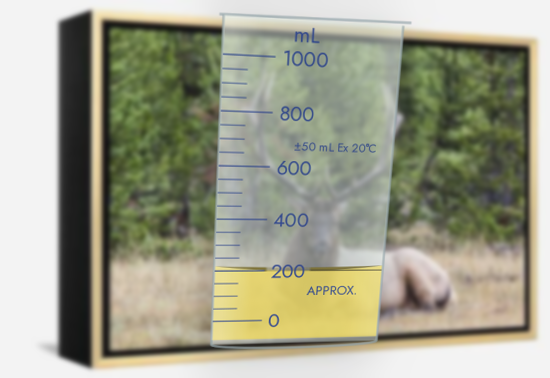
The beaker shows value=200 unit=mL
